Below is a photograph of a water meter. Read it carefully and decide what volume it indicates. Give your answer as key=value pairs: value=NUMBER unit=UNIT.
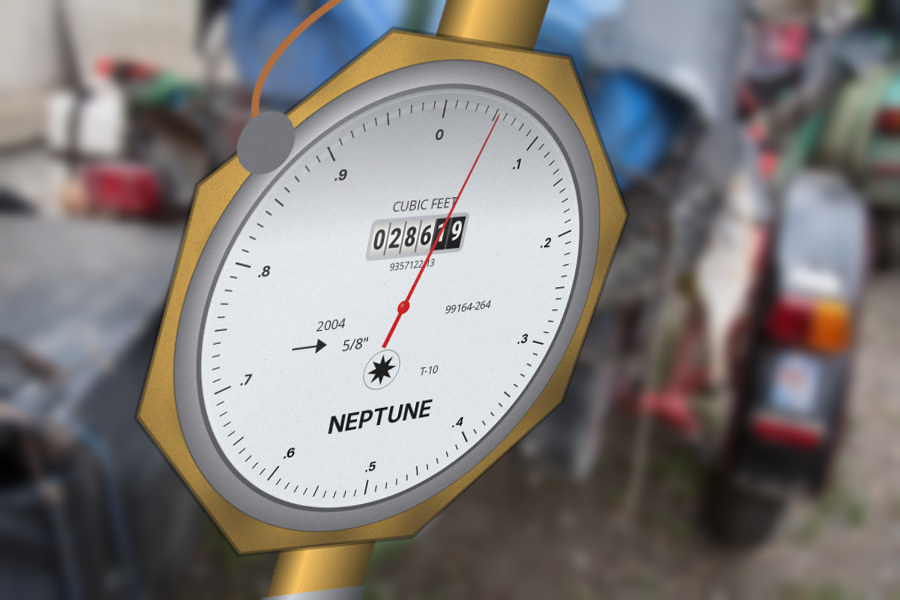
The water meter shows value=28619.05 unit=ft³
